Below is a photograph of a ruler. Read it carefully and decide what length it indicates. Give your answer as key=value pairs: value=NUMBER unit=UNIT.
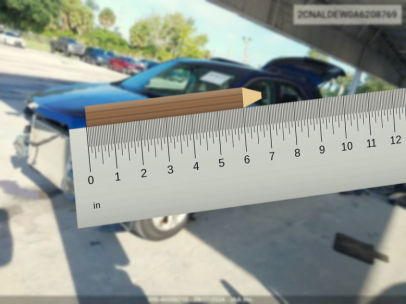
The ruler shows value=7 unit=in
